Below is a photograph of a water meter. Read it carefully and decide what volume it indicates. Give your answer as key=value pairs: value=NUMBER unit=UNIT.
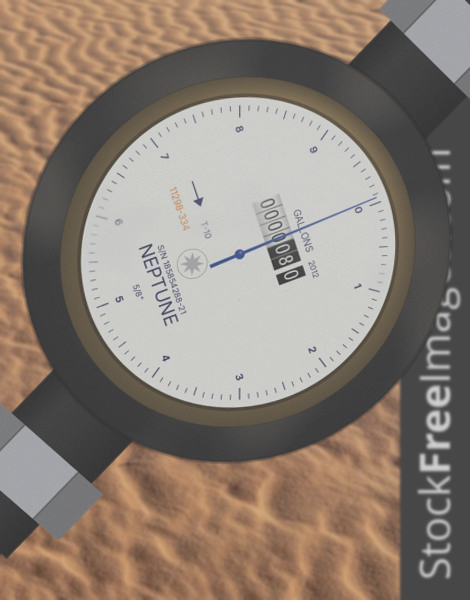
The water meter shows value=79.9 unit=gal
